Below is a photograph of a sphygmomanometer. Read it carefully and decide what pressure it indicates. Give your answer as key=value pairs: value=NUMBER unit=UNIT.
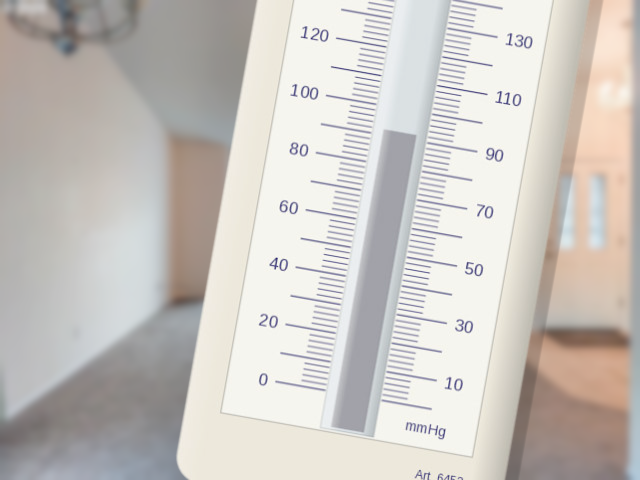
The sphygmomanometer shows value=92 unit=mmHg
